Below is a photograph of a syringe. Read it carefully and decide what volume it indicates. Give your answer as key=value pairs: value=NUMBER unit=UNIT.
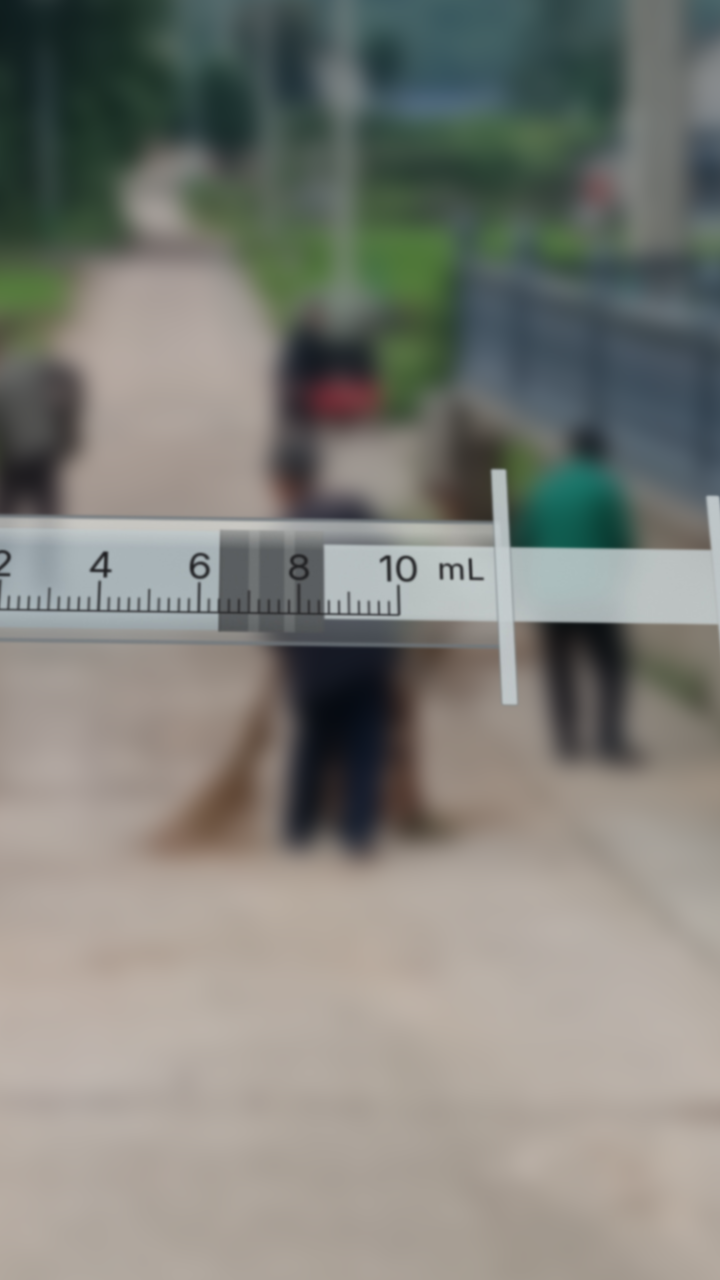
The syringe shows value=6.4 unit=mL
